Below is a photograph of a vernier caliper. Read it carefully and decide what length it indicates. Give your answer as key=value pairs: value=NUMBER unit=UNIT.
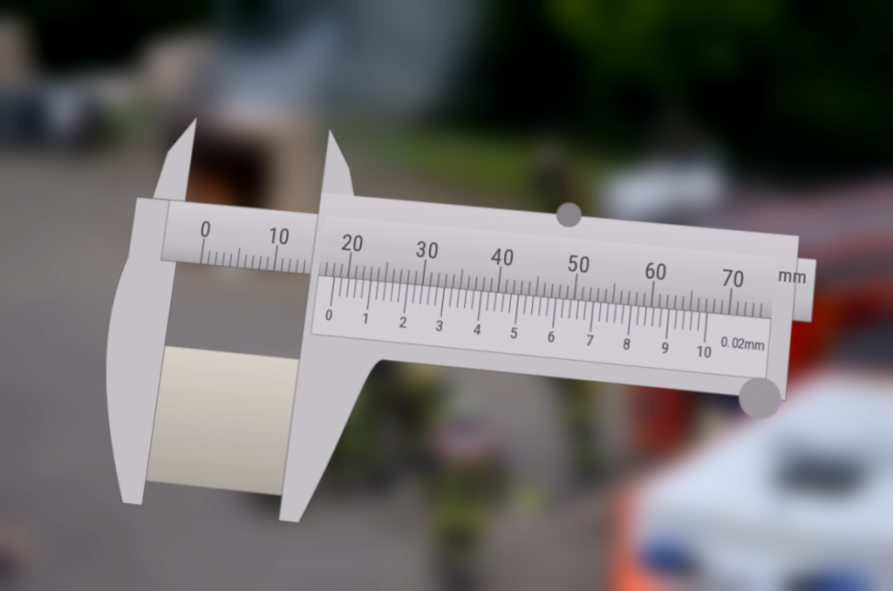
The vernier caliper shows value=18.2 unit=mm
